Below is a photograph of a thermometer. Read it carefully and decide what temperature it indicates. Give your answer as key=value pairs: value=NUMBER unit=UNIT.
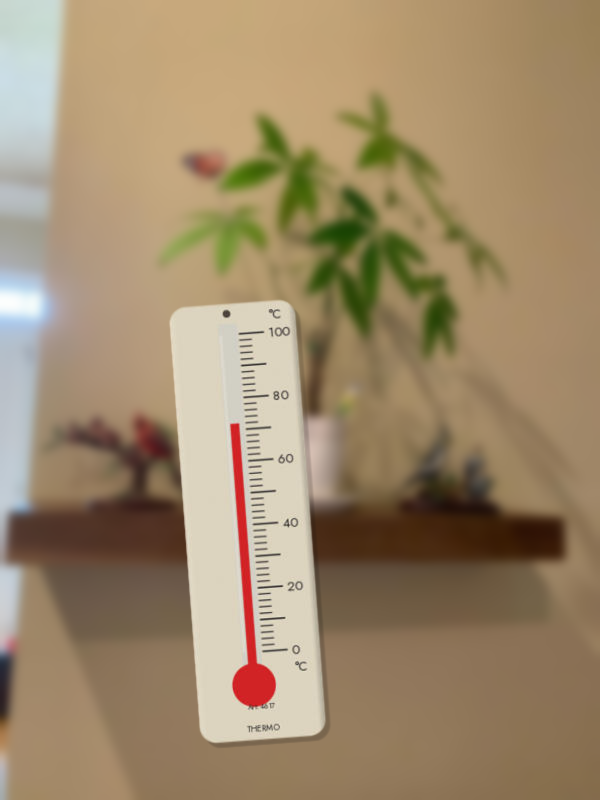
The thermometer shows value=72 unit=°C
